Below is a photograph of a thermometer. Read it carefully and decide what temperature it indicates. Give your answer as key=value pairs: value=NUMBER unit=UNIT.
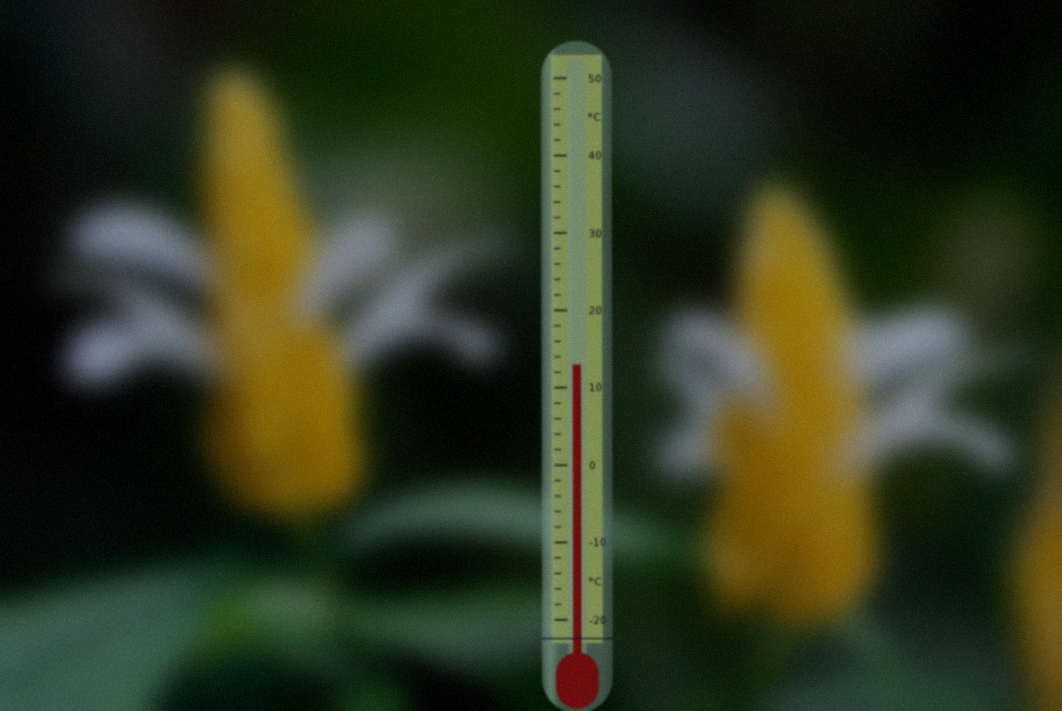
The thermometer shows value=13 unit=°C
